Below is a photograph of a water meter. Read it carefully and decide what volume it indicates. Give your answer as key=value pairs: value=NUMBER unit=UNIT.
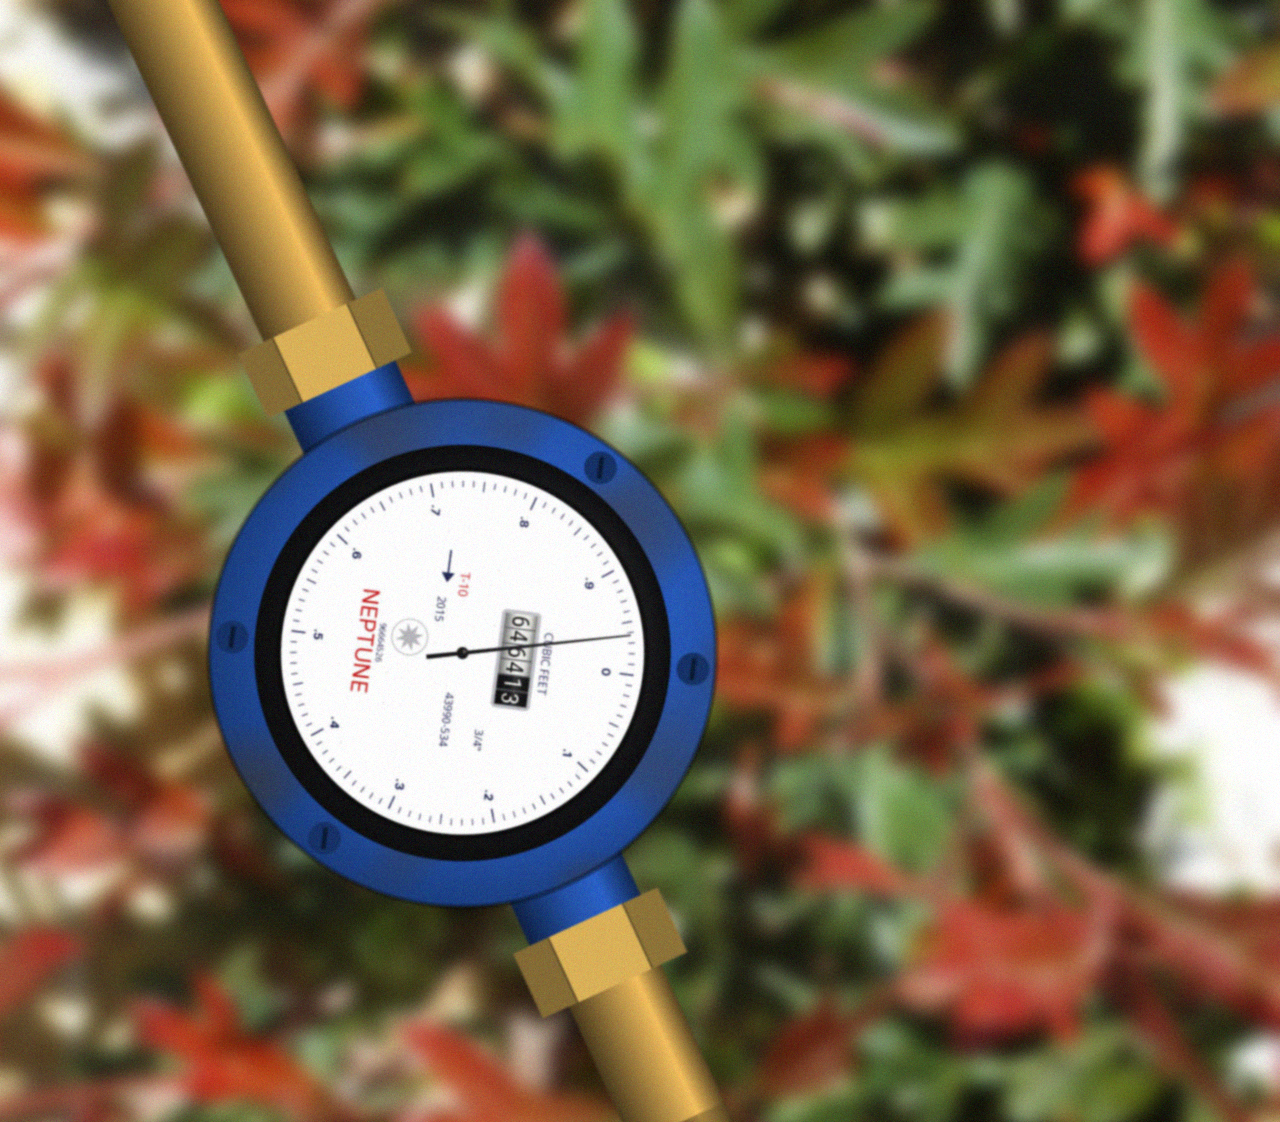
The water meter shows value=646412.96 unit=ft³
